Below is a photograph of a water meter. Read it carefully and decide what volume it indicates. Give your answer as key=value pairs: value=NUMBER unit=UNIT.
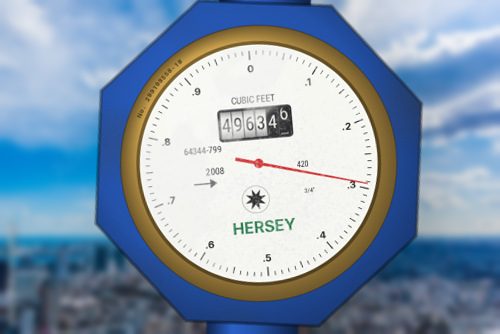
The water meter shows value=496346.29 unit=ft³
